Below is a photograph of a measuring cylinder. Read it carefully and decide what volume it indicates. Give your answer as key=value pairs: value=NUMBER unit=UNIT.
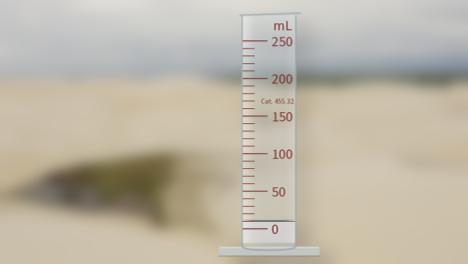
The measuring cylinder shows value=10 unit=mL
